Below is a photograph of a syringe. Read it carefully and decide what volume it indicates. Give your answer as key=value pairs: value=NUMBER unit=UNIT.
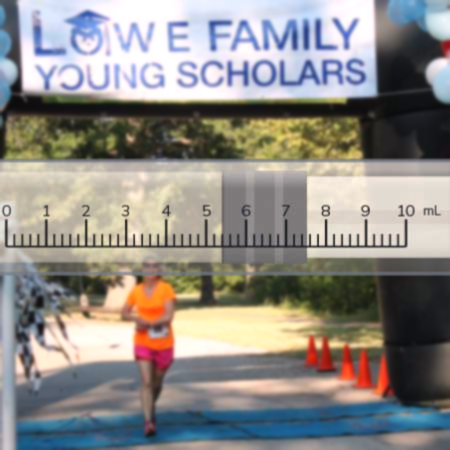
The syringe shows value=5.4 unit=mL
